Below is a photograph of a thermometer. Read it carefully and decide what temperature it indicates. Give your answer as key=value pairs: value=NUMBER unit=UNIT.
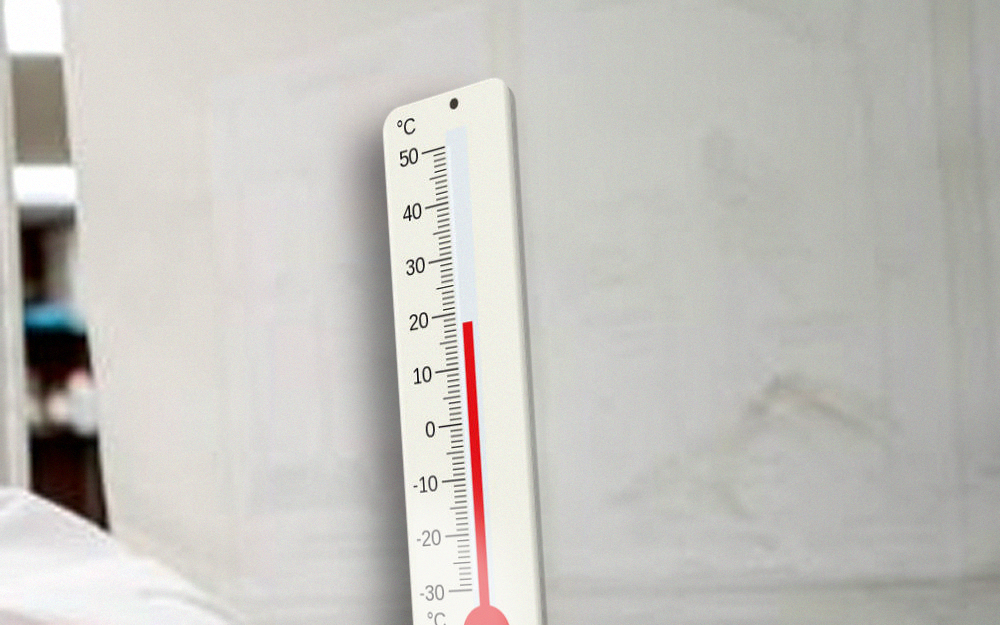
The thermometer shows value=18 unit=°C
